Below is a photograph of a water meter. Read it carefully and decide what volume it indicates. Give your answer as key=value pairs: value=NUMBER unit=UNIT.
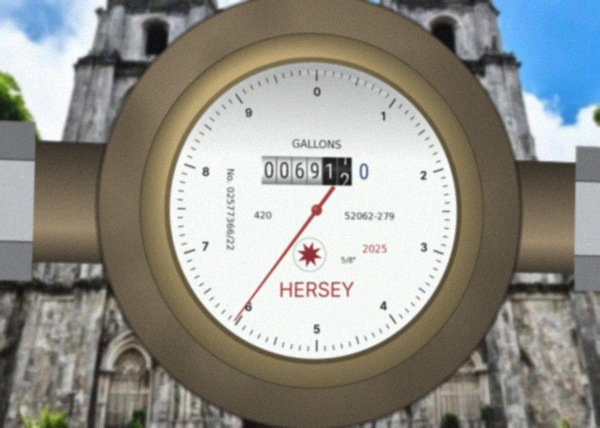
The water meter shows value=69116.0 unit=gal
